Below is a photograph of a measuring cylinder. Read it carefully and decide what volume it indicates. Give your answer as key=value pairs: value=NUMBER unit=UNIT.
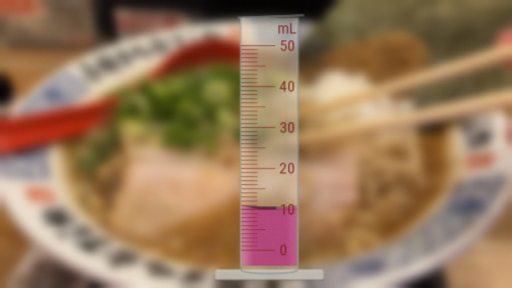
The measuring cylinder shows value=10 unit=mL
